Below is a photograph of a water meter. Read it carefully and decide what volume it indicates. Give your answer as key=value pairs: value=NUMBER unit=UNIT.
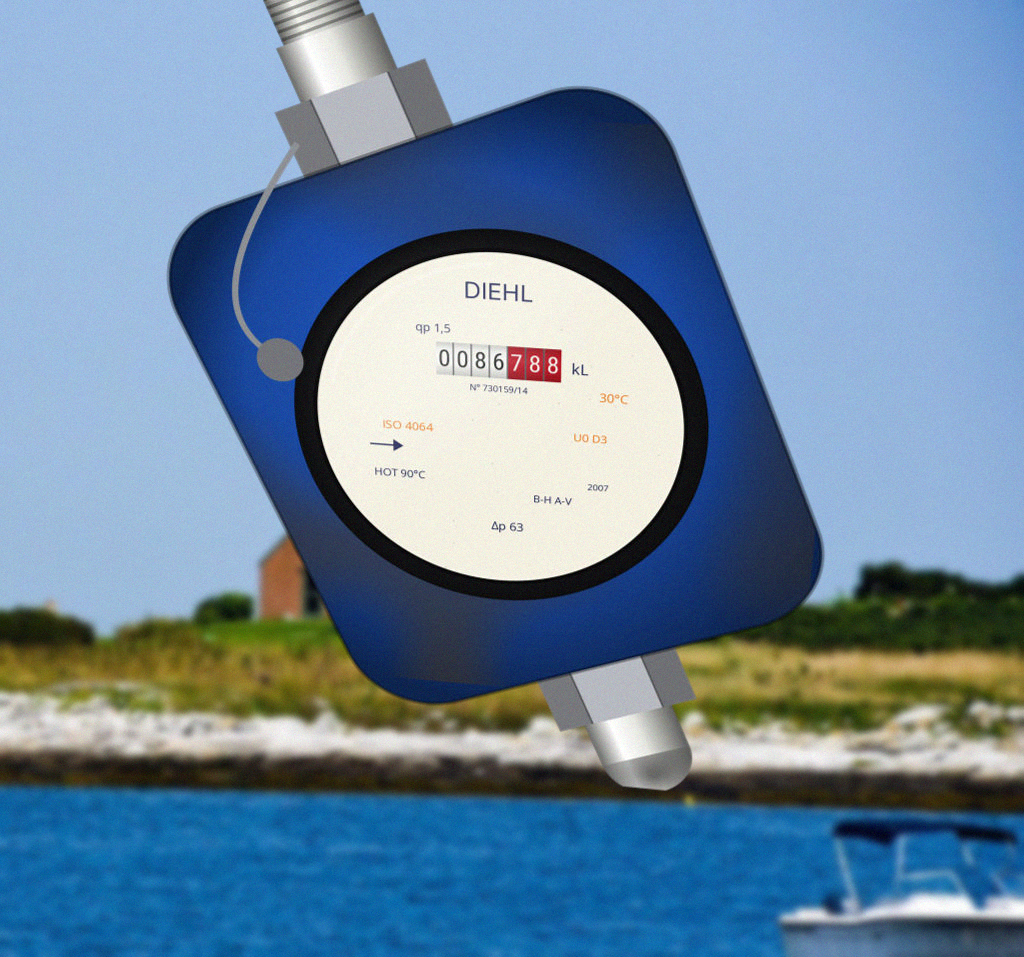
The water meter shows value=86.788 unit=kL
